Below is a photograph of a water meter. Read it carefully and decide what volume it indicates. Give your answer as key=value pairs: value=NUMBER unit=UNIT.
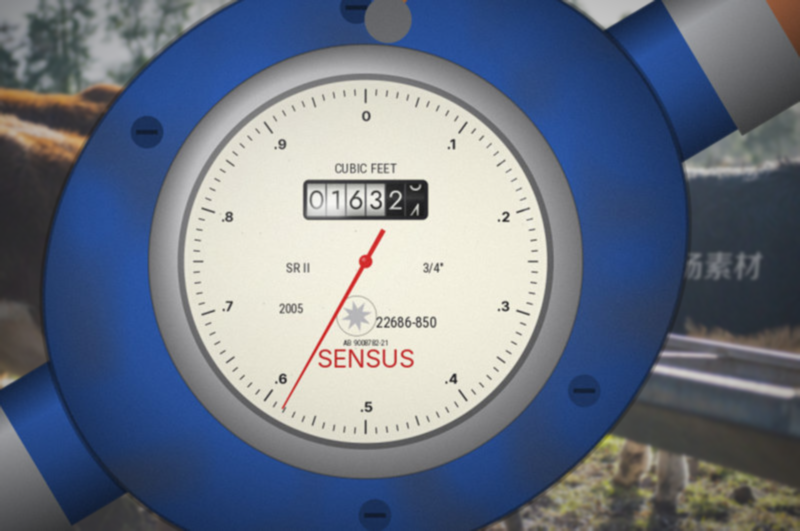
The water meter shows value=16323.58 unit=ft³
